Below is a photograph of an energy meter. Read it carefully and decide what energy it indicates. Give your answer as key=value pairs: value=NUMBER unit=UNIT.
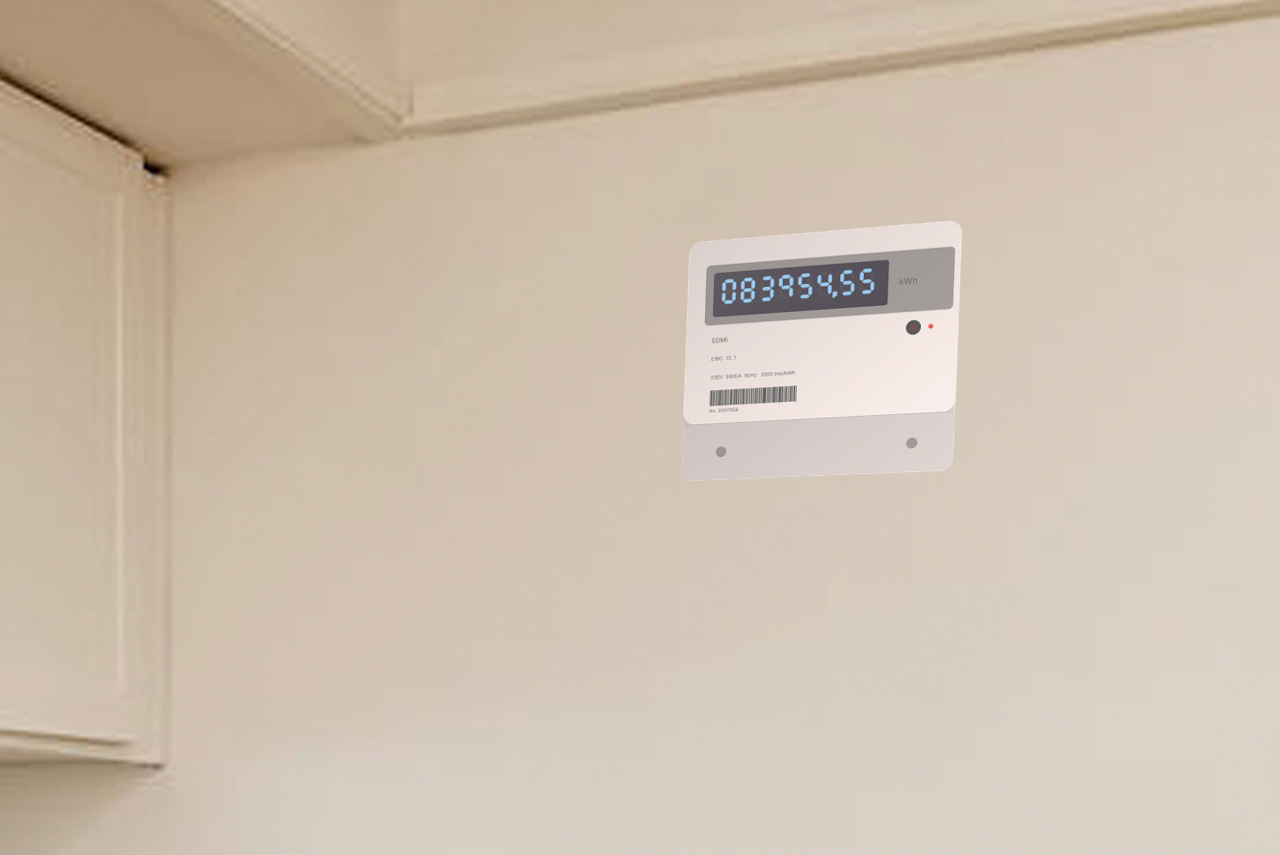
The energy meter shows value=83954.55 unit=kWh
